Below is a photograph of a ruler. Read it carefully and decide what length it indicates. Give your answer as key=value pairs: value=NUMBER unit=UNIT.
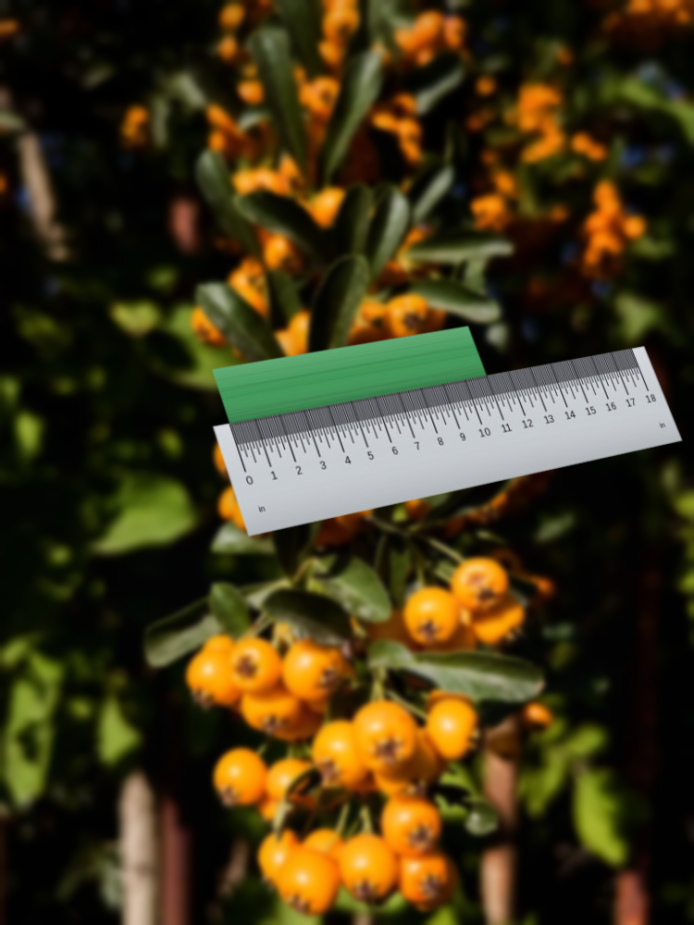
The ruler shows value=11 unit=in
